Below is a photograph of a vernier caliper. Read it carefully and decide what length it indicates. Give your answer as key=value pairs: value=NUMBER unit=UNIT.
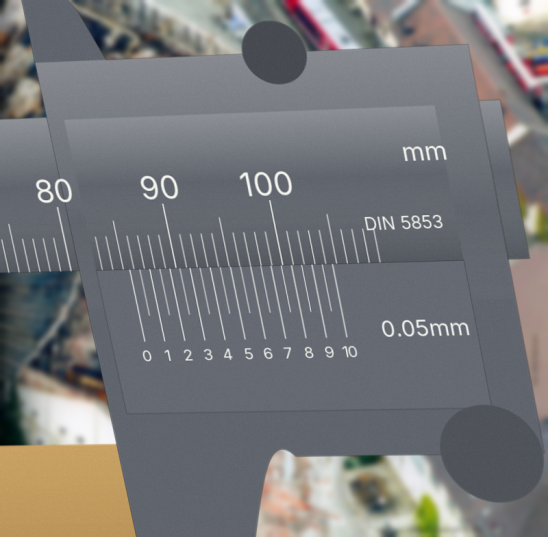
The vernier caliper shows value=85.6 unit=mm
